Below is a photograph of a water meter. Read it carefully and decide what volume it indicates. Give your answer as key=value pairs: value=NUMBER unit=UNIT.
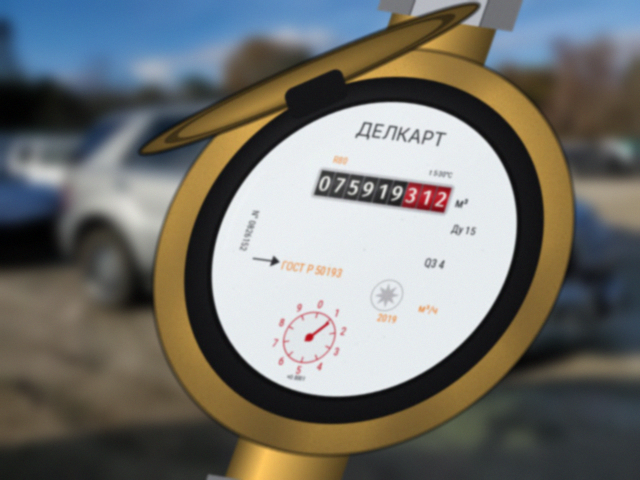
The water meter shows value=75919.3121 unit=m³
